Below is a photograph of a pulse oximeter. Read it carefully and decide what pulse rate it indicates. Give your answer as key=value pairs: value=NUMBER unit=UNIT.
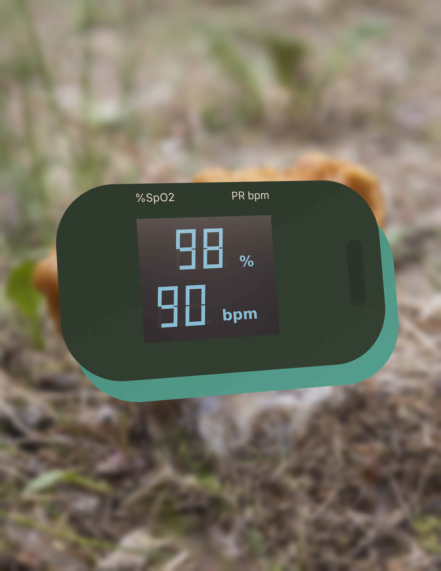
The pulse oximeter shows value=90 unit=bpm
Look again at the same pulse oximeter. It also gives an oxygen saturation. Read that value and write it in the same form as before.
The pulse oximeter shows value=98 unit=%
